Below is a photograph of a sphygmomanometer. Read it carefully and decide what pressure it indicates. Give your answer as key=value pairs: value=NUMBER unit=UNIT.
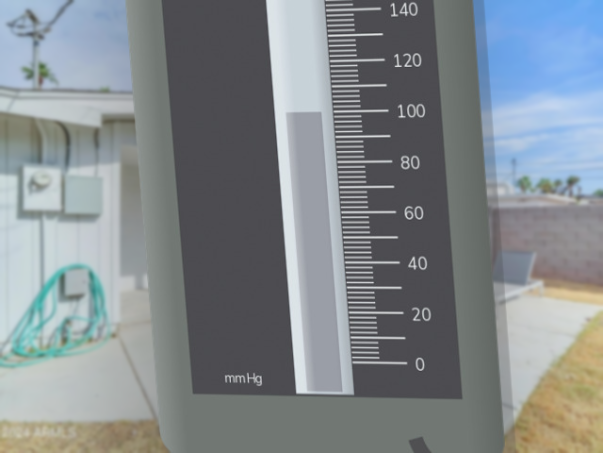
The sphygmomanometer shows value=100 unit=mmHg
